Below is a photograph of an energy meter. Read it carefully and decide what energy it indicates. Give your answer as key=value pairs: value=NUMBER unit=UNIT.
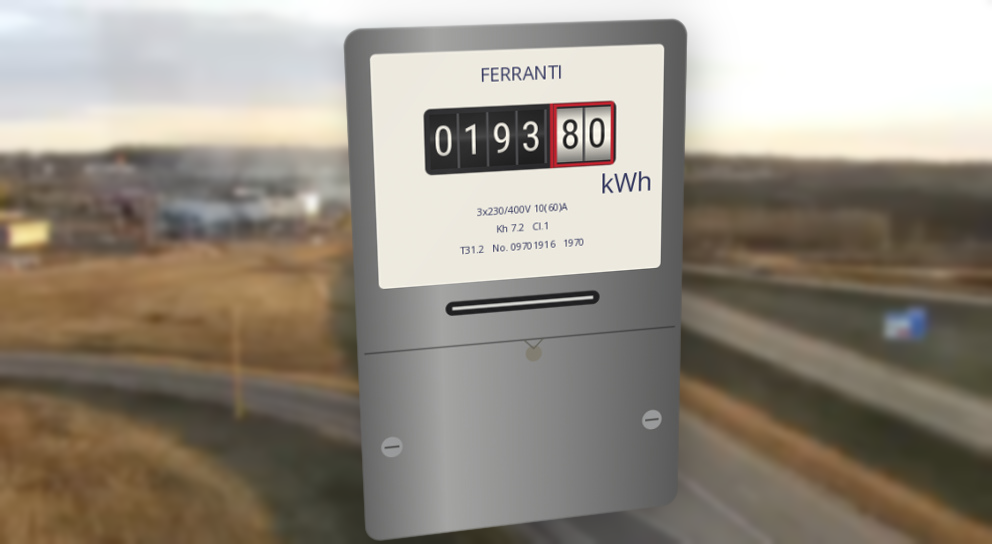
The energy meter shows value=193.80 unit=kWh
